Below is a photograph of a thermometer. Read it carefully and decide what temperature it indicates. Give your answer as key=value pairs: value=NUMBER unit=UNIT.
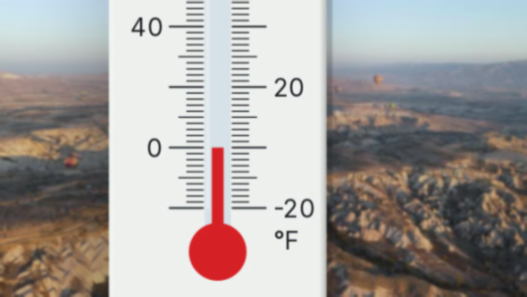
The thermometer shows value=0 unit=°F
